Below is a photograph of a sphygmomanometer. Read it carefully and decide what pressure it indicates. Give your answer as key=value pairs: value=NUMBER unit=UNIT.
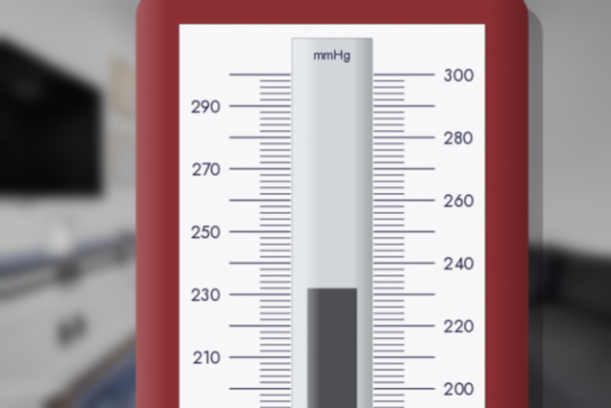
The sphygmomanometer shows value=232 unit=mmHg
